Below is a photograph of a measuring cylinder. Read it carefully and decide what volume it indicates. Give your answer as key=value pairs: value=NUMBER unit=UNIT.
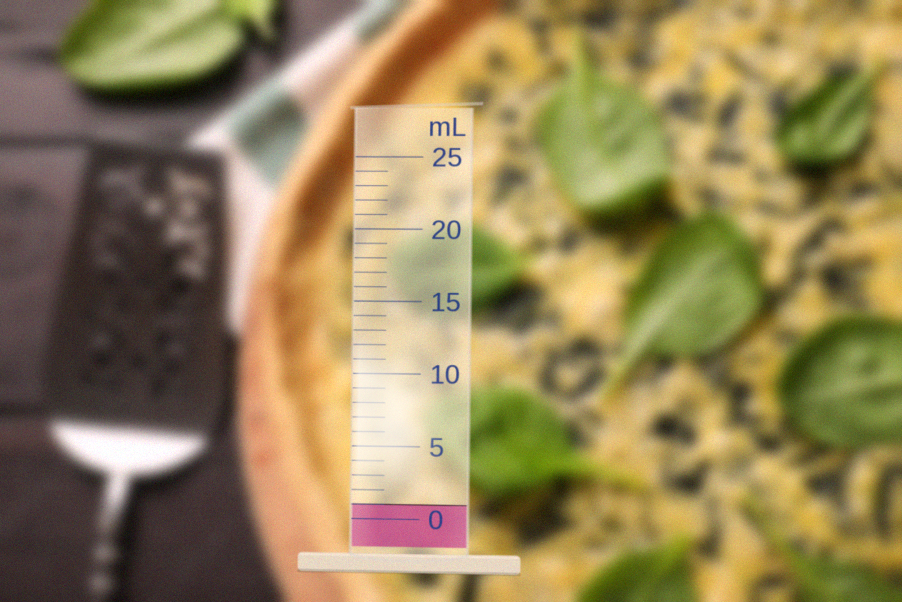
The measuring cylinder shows value=1 unit=mL
